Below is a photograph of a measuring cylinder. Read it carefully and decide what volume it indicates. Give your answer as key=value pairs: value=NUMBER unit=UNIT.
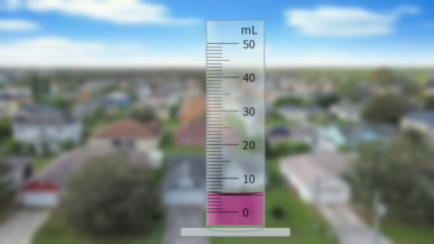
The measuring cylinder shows value=5 unit=mL
